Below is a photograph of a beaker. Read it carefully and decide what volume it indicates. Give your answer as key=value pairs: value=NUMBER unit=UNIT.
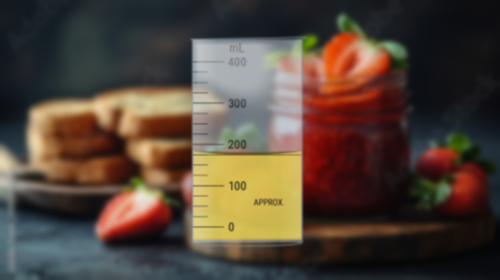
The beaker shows value=175 unit=mL
